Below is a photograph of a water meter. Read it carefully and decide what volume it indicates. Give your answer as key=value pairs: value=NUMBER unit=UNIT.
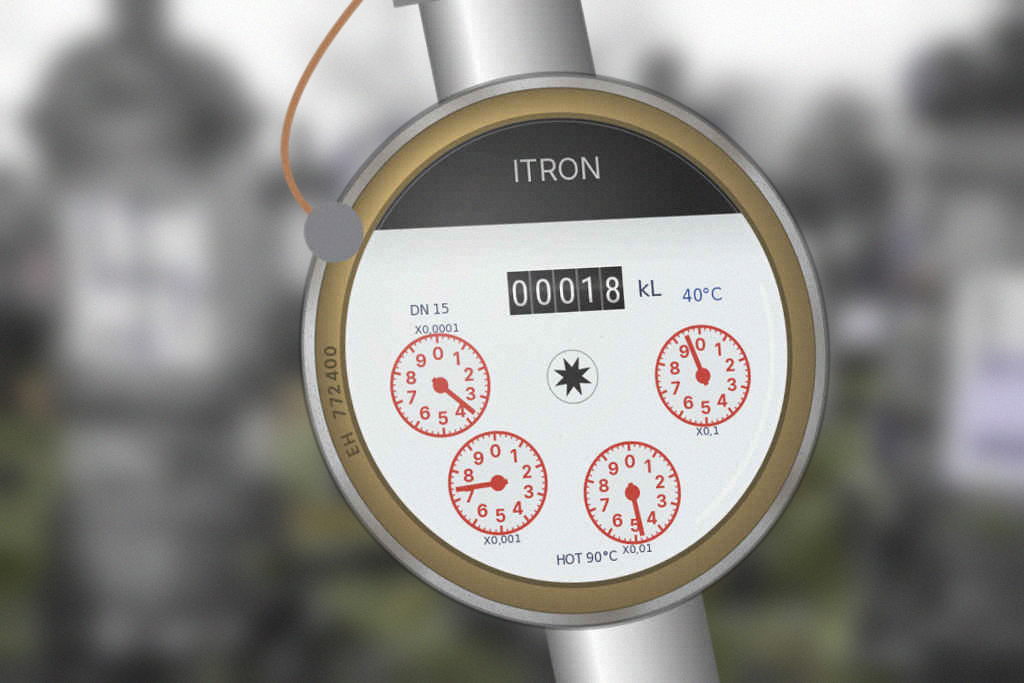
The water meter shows value=17.9473 unit=kL
